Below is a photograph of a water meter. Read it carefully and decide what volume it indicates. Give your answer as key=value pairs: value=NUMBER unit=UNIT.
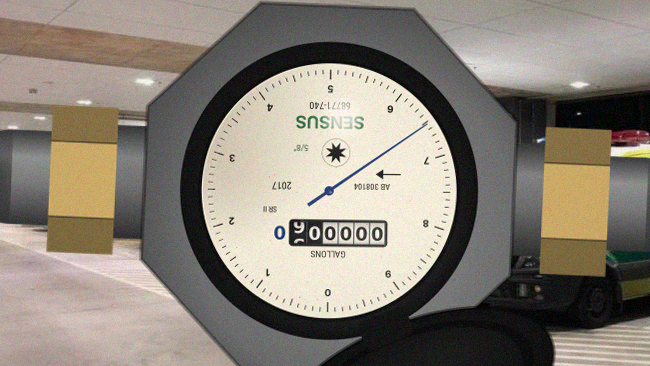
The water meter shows value=56.5 unit=gal
